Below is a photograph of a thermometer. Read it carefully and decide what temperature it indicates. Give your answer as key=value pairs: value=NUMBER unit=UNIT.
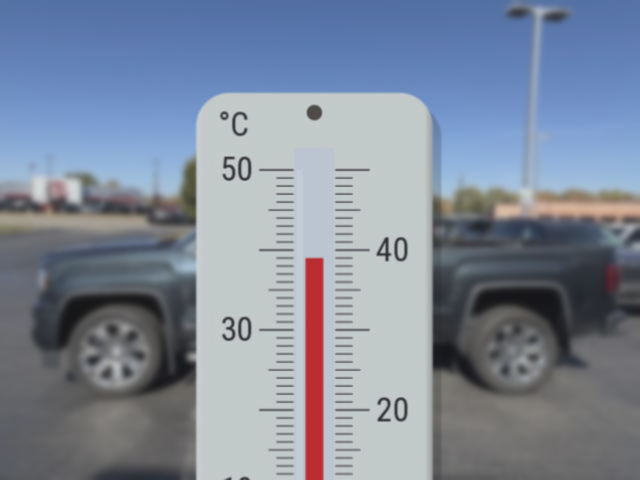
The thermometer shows value=39 unit=°C
